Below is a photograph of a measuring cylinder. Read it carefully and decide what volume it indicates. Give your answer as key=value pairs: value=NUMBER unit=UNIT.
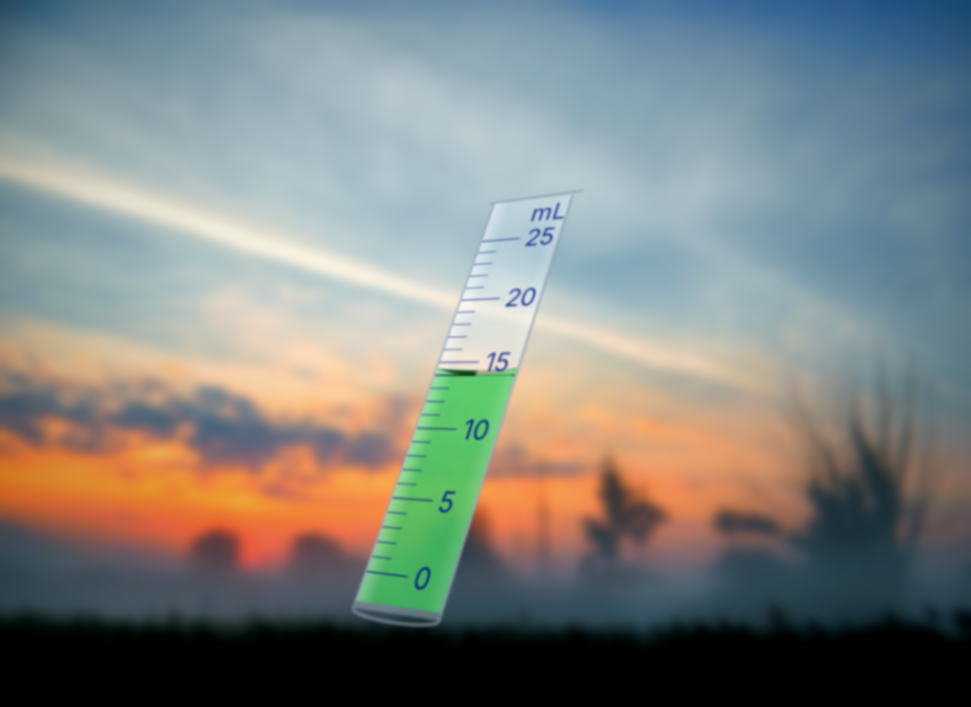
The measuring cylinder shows value=14 unit=mL
